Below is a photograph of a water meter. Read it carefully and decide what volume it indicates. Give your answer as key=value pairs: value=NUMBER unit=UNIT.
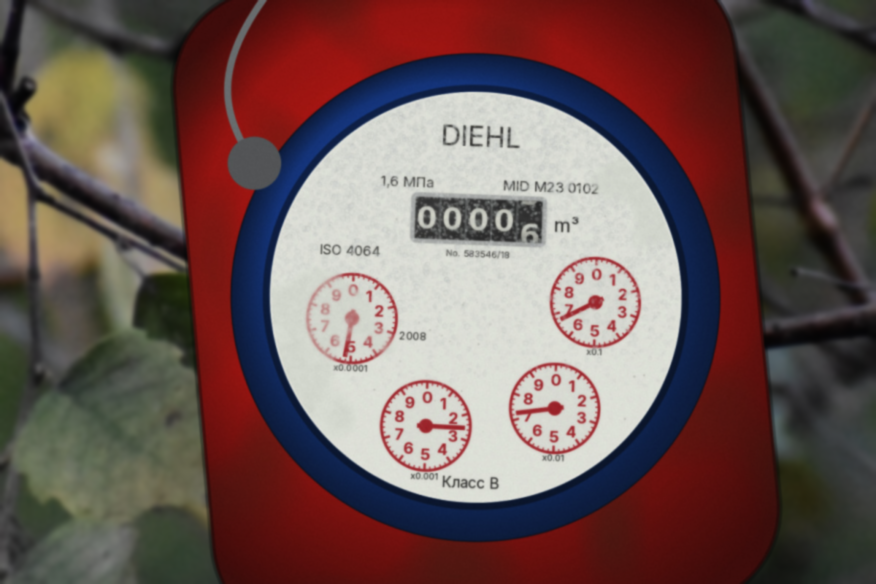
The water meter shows value=5.6725 unit=m³
